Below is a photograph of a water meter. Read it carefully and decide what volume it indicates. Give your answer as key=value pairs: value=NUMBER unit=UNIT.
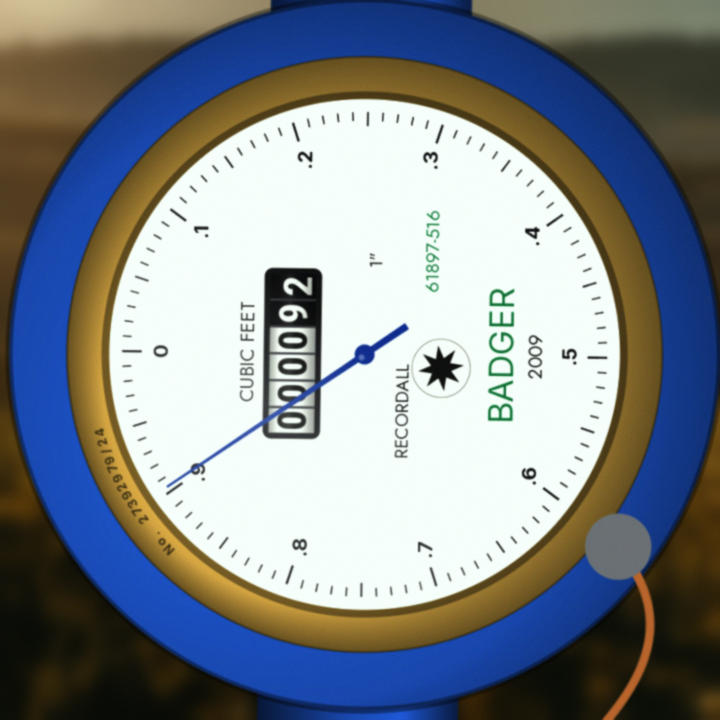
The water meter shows value=91.90 unit=ft³
